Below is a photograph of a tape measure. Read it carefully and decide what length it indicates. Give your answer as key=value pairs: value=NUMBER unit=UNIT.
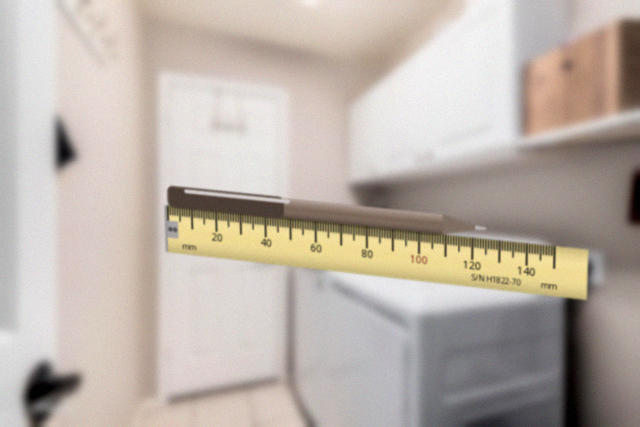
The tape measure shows value=125 unit=mm
